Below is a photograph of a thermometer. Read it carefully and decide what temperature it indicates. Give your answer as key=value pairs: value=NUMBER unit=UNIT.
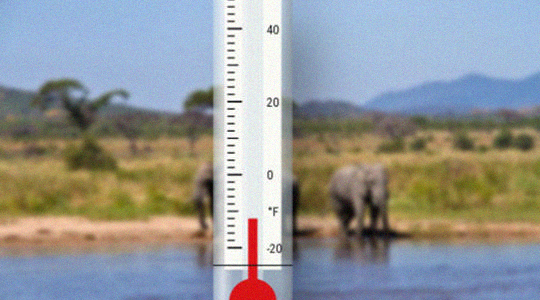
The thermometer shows value=-12 unit=°F
